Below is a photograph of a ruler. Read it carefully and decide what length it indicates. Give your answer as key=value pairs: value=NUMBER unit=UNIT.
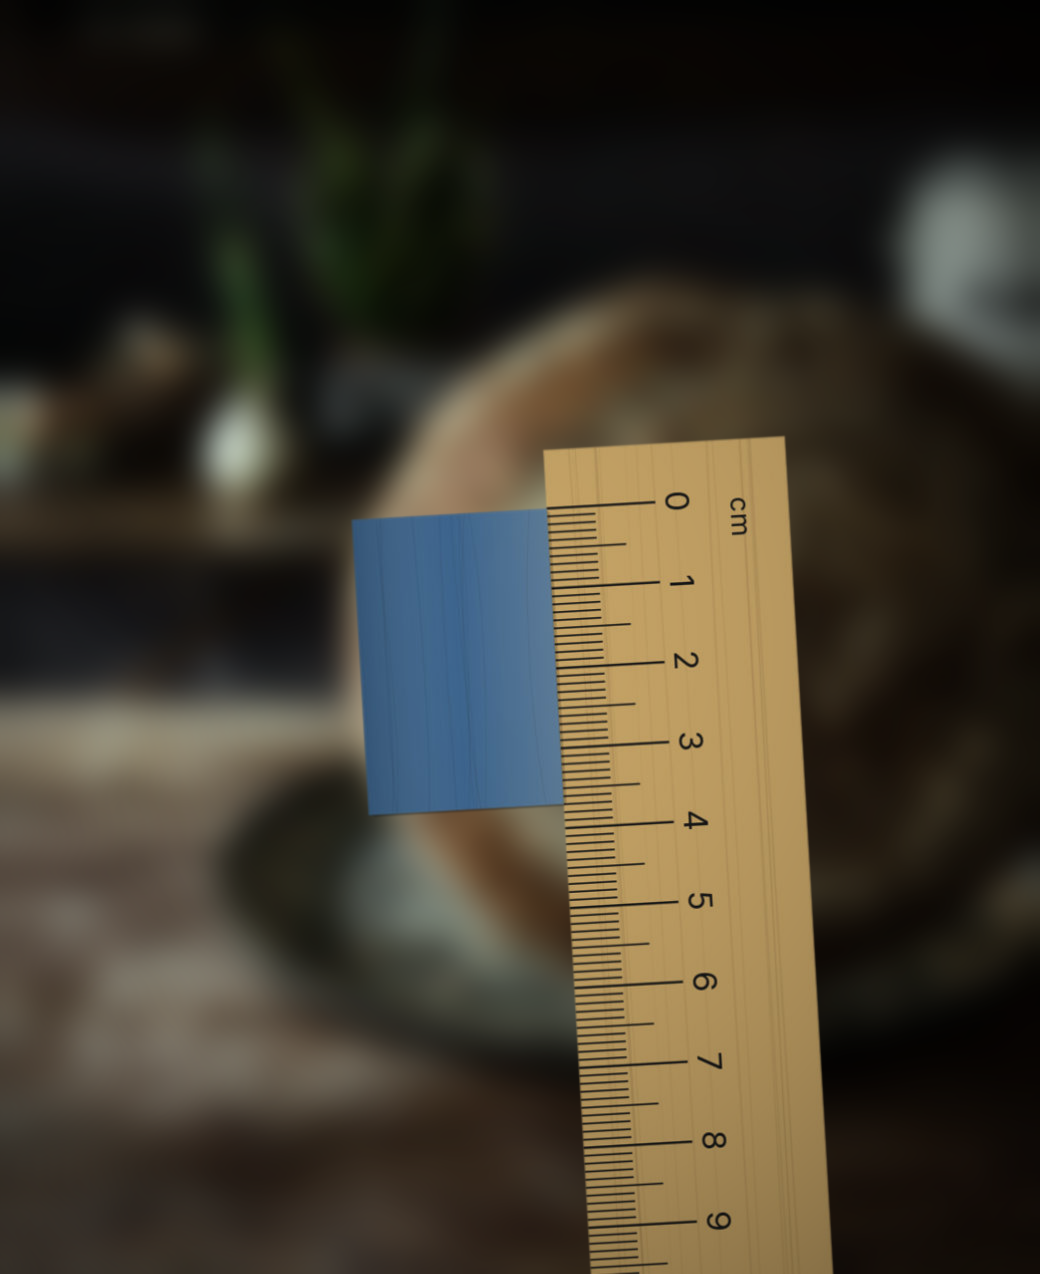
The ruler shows value=3.7 unit=cm
